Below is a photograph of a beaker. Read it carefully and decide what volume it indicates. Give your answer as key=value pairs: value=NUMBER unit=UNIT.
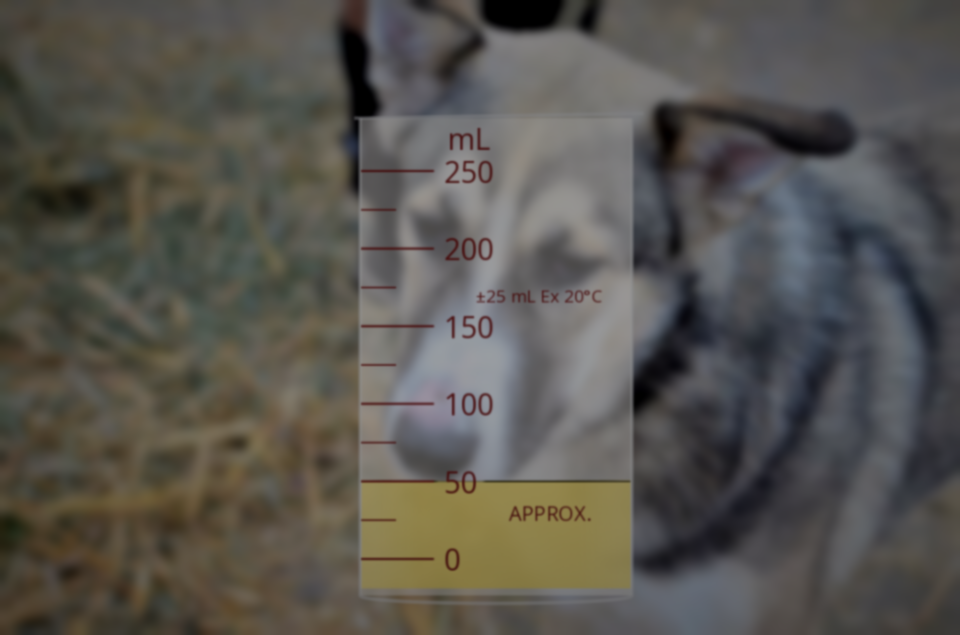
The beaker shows value=50 unit=mL
